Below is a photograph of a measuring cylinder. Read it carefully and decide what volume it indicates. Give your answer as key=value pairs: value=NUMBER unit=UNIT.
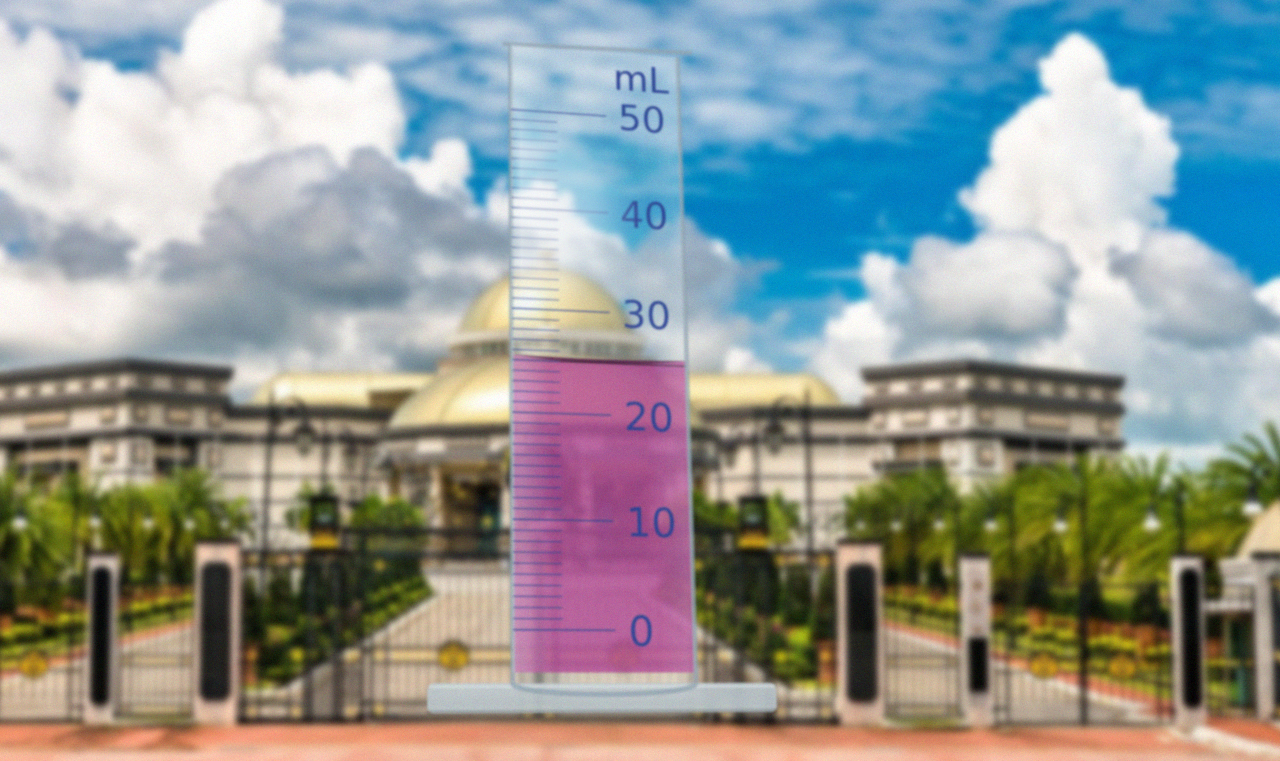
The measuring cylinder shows value=25 unit=mL
